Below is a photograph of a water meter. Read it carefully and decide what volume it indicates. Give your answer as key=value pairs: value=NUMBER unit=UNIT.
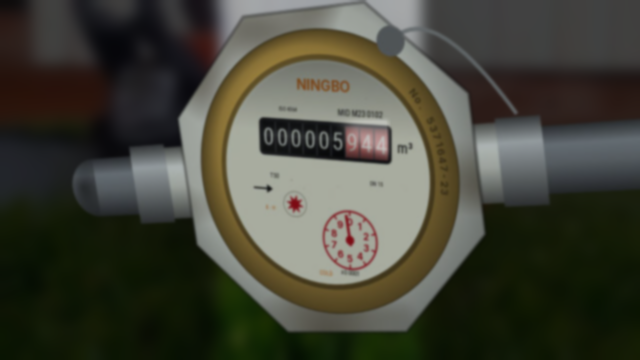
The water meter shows value=5.9439 unit=m³
